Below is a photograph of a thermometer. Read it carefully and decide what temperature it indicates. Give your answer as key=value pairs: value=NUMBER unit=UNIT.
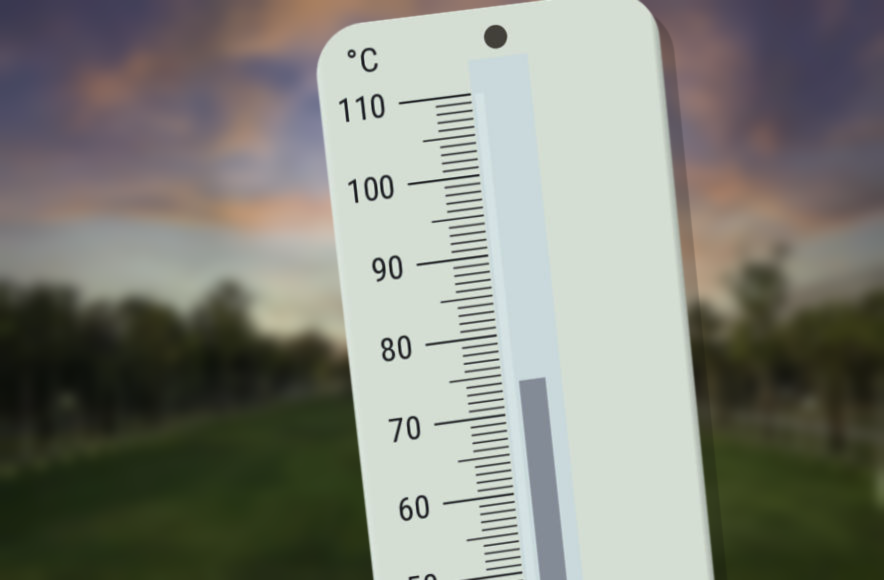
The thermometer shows value=74 unit=°C
